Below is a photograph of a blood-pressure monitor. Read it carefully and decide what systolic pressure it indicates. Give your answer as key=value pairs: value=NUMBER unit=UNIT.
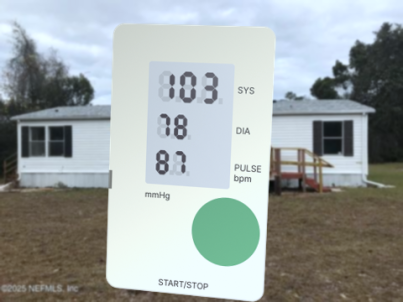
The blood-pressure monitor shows value=103 unit=mmHg
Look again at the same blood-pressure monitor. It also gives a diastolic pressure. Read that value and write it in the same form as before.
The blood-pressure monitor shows value=78 unit=mmHg
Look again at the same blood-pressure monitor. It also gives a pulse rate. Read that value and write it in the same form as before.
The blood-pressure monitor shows value=87 unit=bpm
